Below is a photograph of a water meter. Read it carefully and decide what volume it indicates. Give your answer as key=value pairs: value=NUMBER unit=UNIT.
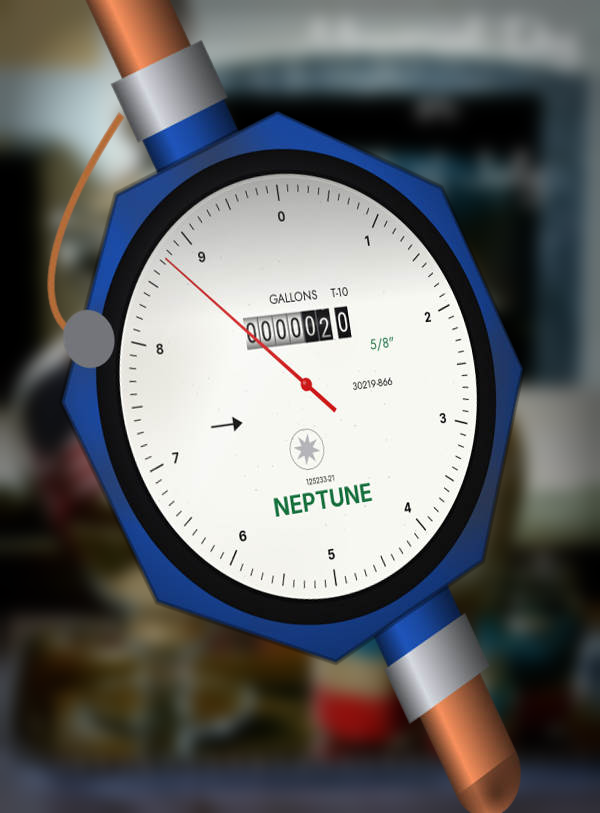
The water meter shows value=18.7 unit=gal
